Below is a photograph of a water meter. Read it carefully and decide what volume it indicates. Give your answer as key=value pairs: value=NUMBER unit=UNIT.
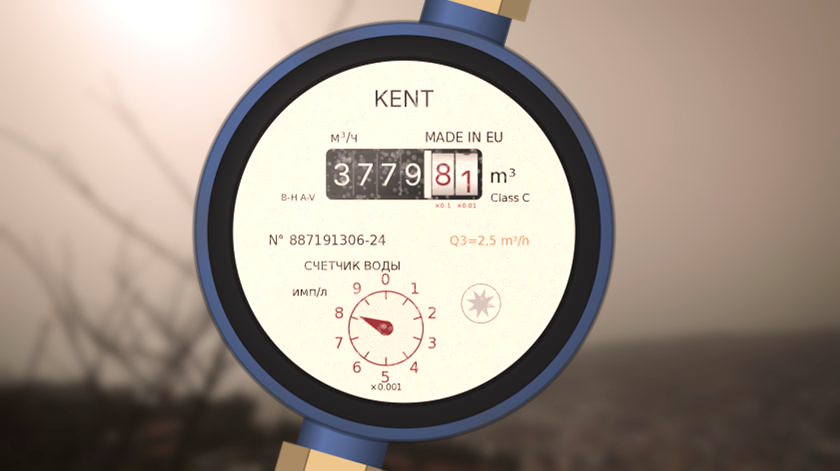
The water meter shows value=3779.808 unit=m³
